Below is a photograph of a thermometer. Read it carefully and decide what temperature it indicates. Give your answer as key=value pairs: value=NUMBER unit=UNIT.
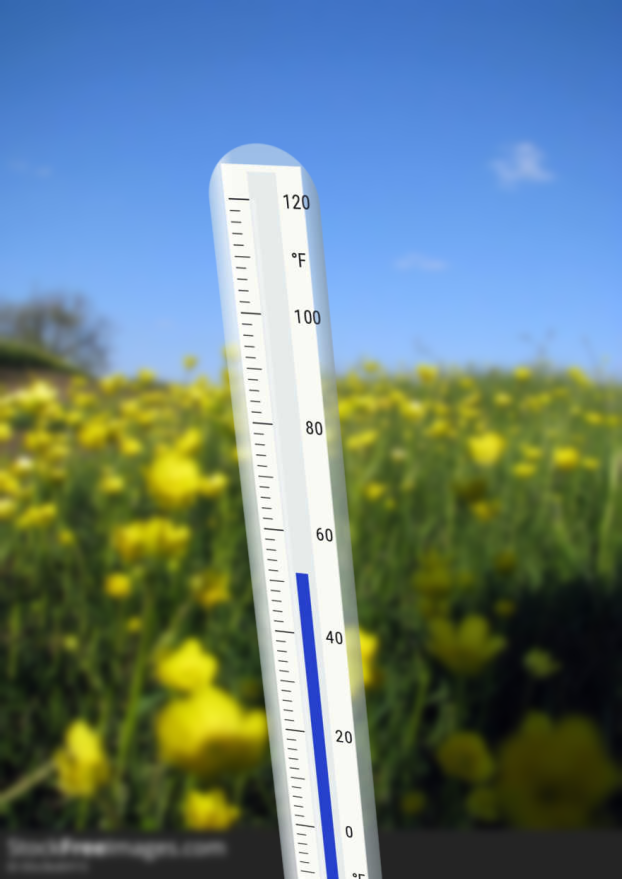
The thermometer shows value=52 unit=°F
